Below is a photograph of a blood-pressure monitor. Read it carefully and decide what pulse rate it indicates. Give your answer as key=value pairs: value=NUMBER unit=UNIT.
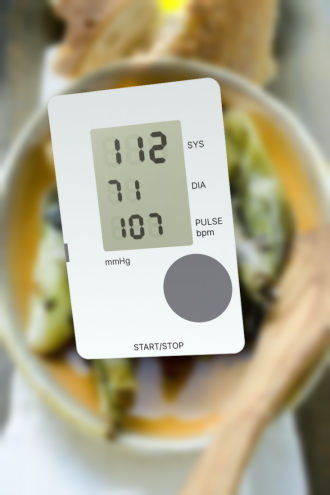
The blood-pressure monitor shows value=107 unit=bpm
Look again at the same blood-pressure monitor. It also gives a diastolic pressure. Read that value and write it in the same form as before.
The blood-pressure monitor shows value=71 unit=mmHg
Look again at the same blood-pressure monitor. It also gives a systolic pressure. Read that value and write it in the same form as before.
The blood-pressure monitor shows value=112 unit=mmHg
